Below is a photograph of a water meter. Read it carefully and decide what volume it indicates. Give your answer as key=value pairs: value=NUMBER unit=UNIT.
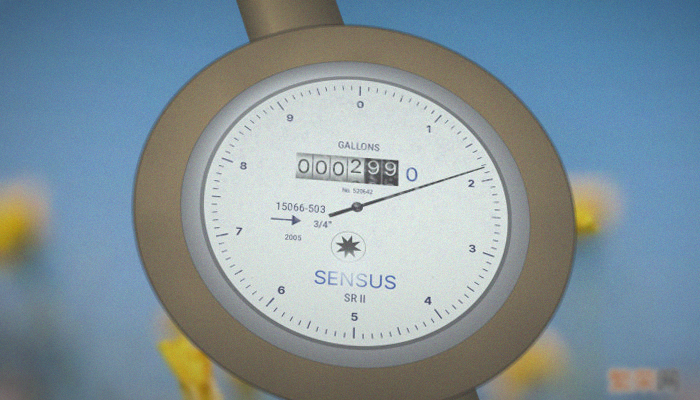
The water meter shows value=2991.8 unit=gal
